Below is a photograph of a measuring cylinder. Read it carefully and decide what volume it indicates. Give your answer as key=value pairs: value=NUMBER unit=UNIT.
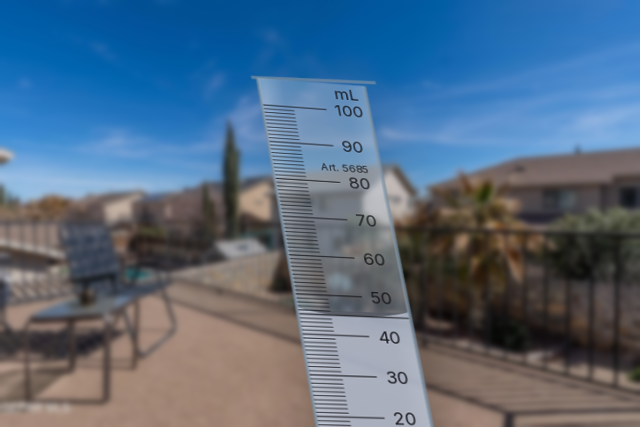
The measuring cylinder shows value=45 unit=mL
